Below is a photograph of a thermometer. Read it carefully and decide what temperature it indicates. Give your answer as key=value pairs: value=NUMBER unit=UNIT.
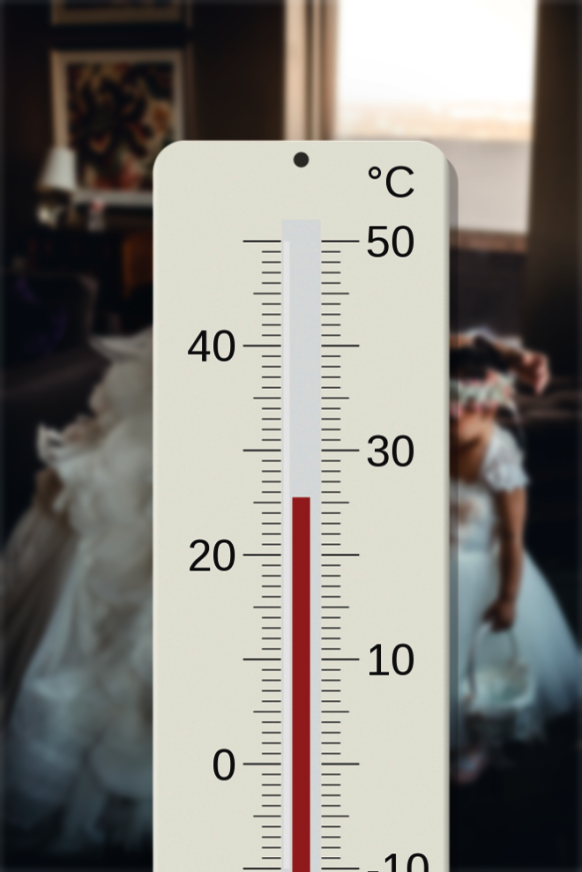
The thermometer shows value=25.5 unit=°C
